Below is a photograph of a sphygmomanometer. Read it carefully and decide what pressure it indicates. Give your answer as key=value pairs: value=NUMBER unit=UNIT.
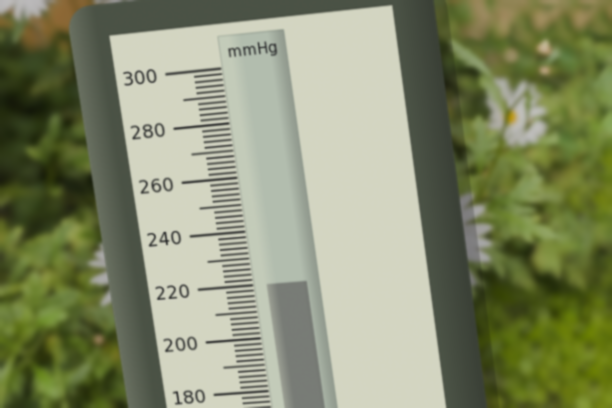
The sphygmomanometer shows value=220 unit=mmHg
